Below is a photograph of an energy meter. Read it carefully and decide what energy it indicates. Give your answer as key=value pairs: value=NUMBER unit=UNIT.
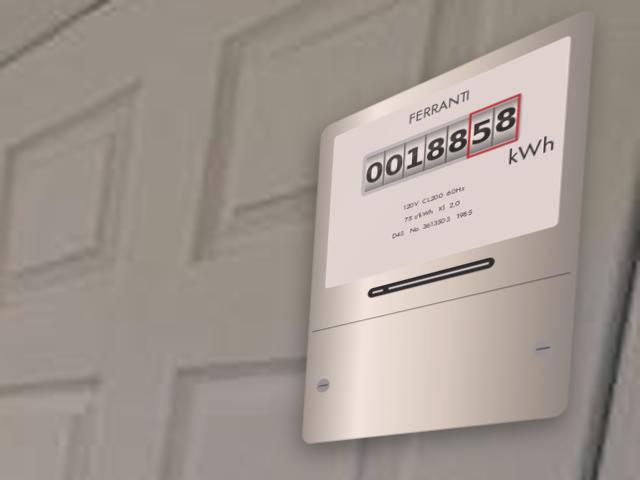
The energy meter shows value=188.58 unit=kWh
